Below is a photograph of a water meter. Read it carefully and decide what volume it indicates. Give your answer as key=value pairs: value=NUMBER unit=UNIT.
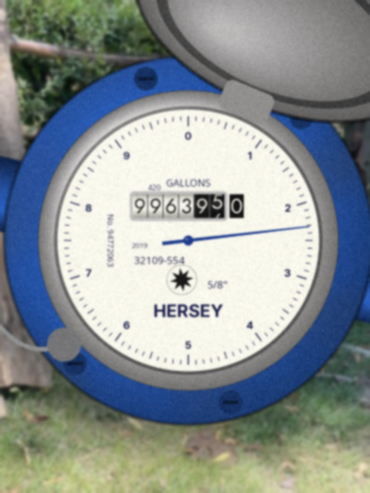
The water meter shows value=9963952.3 unit=gal
